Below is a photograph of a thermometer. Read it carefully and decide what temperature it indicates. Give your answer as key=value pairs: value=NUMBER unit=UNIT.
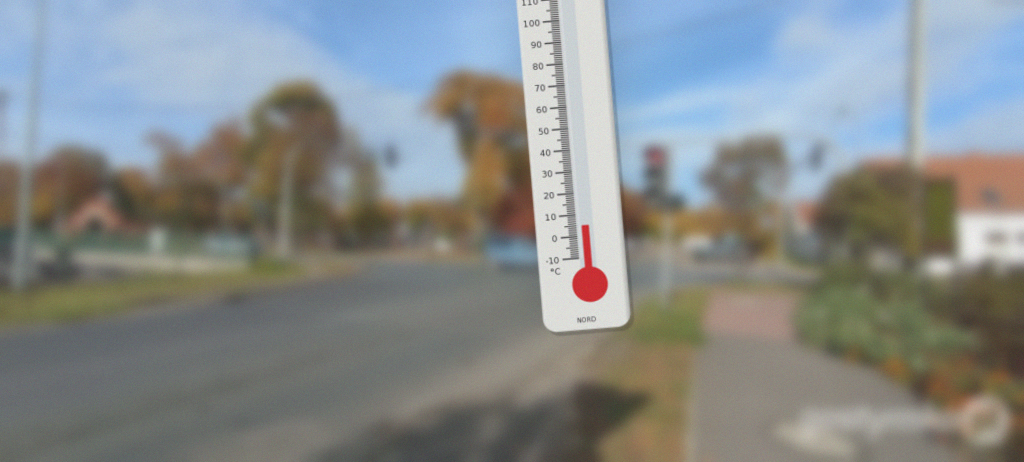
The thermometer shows value=5 unit=°C
